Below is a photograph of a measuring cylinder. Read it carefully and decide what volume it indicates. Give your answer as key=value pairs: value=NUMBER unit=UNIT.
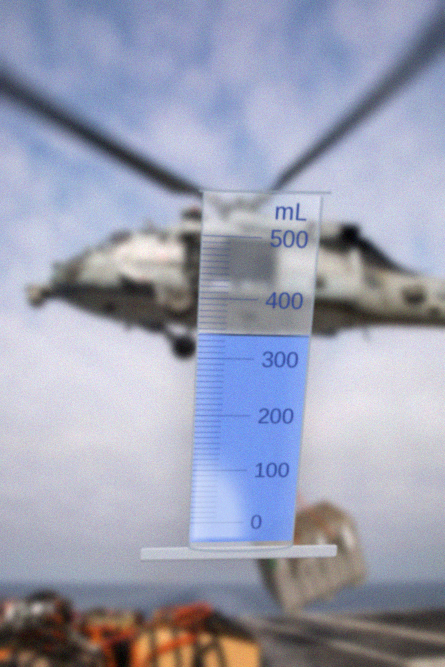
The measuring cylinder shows value=340 unit=mL
